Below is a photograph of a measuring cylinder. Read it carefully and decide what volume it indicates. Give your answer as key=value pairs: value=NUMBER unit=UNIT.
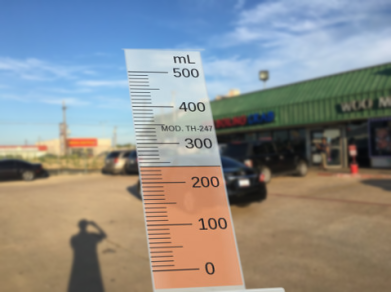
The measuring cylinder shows value=240 unit=mL
